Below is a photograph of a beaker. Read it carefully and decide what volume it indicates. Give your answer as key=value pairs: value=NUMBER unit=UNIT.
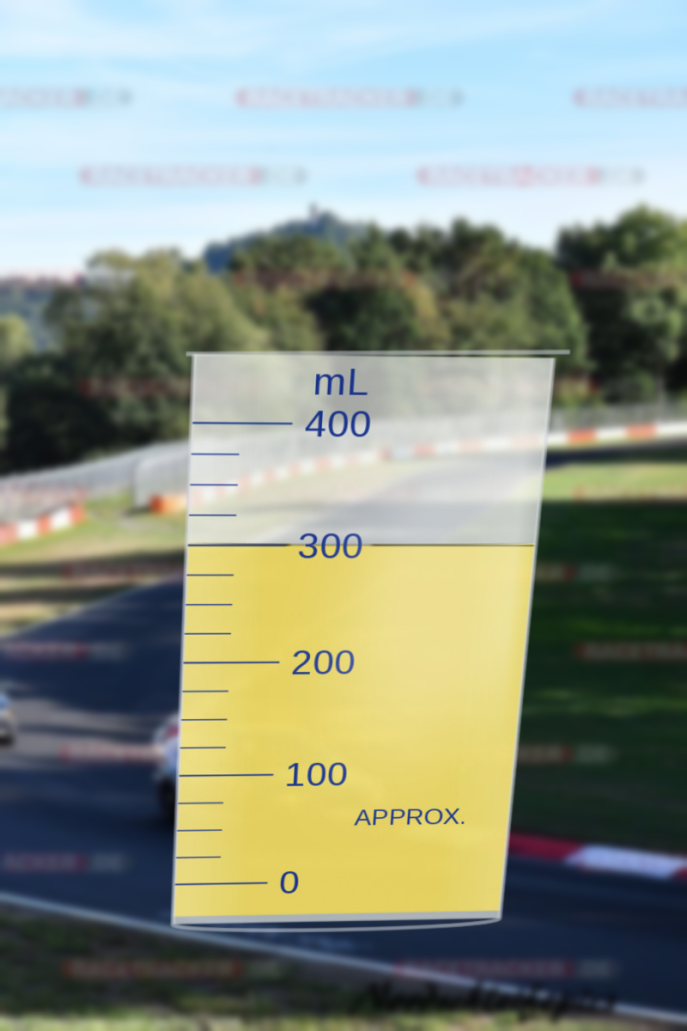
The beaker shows value=300 unit=mL
